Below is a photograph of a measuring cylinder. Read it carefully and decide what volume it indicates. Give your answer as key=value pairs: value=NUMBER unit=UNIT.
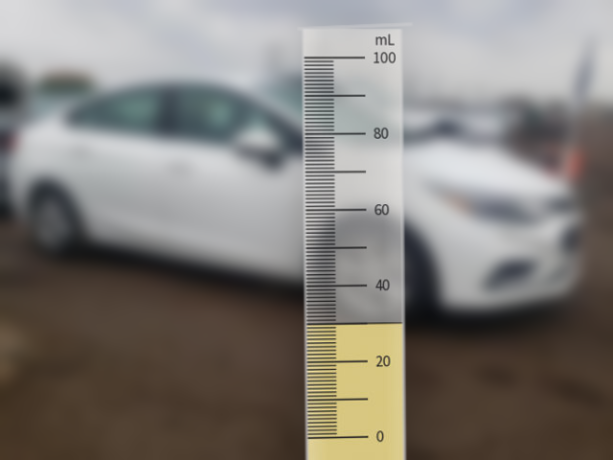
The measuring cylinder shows value=30 unit=mL
